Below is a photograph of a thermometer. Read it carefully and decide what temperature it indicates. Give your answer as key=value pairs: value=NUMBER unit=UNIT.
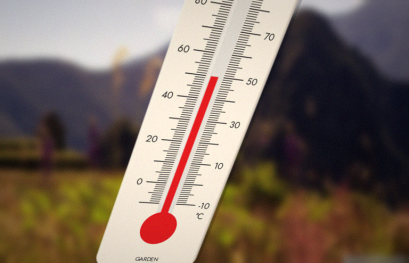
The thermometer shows value=50 unit=°C
